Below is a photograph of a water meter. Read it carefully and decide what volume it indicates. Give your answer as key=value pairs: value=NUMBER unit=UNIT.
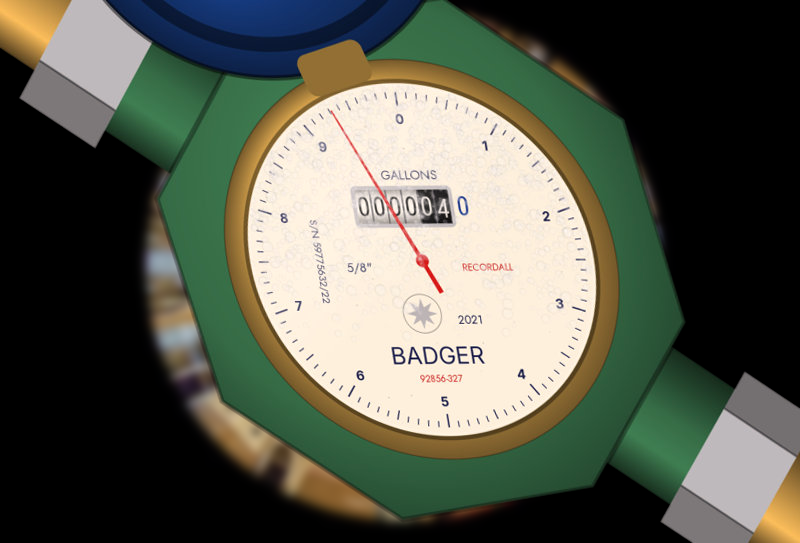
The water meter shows value=39.3 unit=gal
